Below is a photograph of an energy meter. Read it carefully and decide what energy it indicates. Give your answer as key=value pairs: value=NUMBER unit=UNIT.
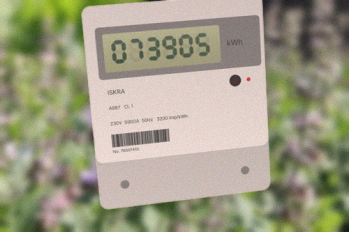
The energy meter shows value=73905 unit=kWh
